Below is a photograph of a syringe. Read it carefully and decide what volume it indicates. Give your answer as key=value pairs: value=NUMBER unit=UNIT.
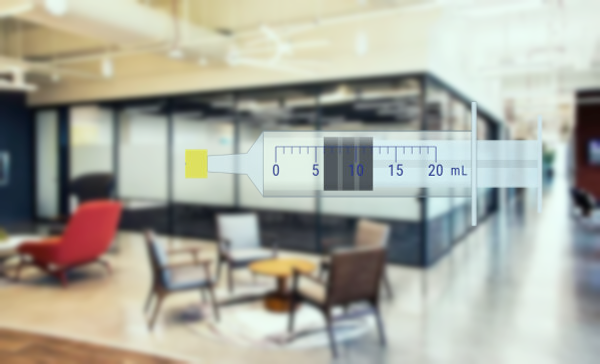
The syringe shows value=6 unit=mL
